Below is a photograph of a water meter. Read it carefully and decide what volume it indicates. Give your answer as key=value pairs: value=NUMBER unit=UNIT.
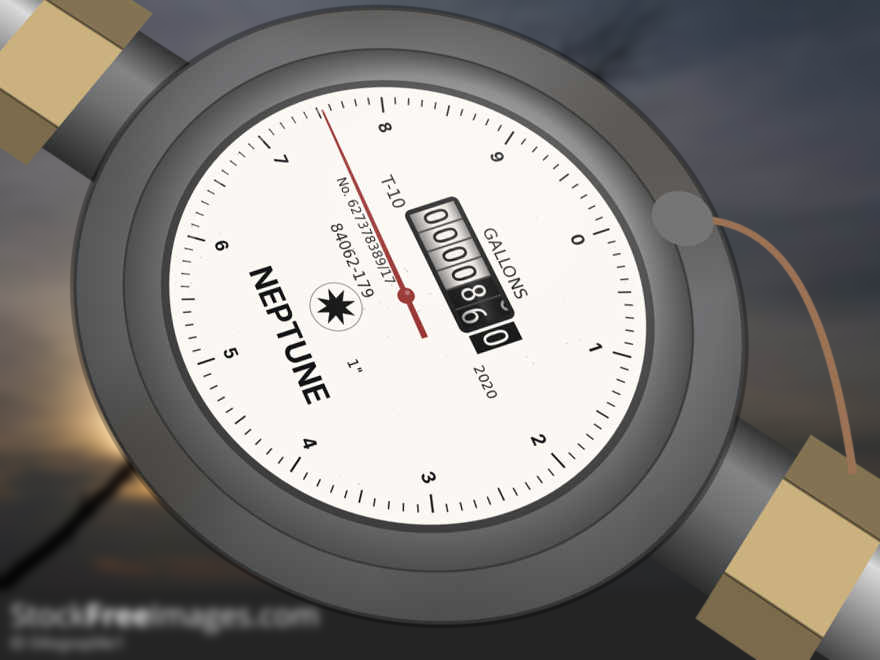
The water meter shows value=857.5 unit=gal
